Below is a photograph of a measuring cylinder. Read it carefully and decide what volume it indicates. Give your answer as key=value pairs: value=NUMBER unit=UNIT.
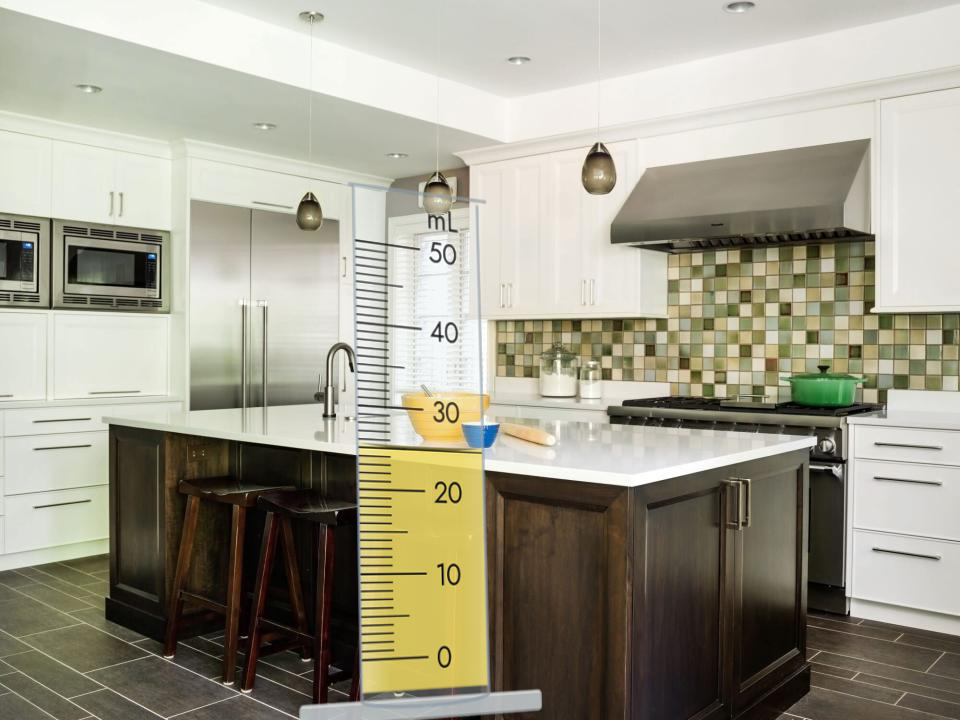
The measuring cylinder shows value=25 unit=mL
